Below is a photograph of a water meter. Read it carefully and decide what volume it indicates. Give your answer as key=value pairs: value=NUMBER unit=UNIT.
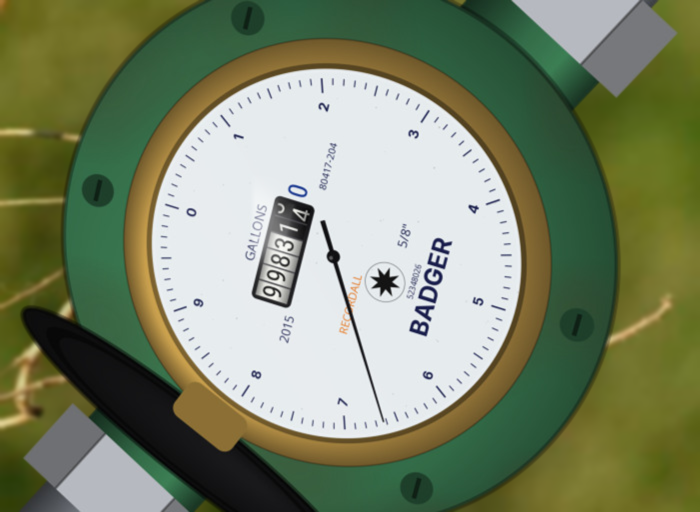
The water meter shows value=9983136.6 unit=gal
